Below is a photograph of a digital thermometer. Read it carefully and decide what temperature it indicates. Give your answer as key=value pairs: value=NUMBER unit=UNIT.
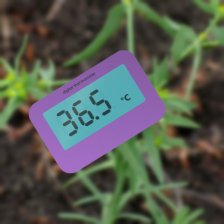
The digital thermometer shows value=36.5 unit=°C
